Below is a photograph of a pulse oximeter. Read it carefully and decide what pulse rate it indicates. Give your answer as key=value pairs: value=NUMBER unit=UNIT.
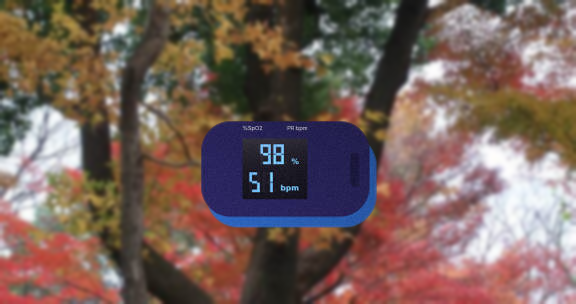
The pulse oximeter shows value=51 unit=bpm
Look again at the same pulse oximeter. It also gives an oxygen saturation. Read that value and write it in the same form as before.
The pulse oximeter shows value=98 unit=%
